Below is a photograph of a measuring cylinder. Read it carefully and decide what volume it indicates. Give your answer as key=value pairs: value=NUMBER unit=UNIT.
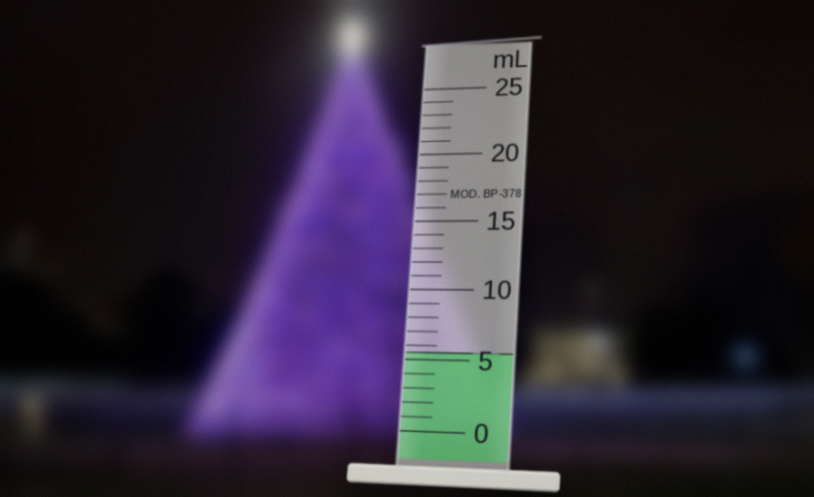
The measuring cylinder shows value=5.5 unit=mL
